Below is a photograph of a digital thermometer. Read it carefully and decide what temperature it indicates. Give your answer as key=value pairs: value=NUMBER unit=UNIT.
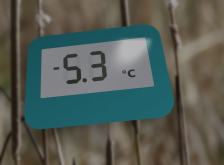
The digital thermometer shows value=-5.3 unit=°C
